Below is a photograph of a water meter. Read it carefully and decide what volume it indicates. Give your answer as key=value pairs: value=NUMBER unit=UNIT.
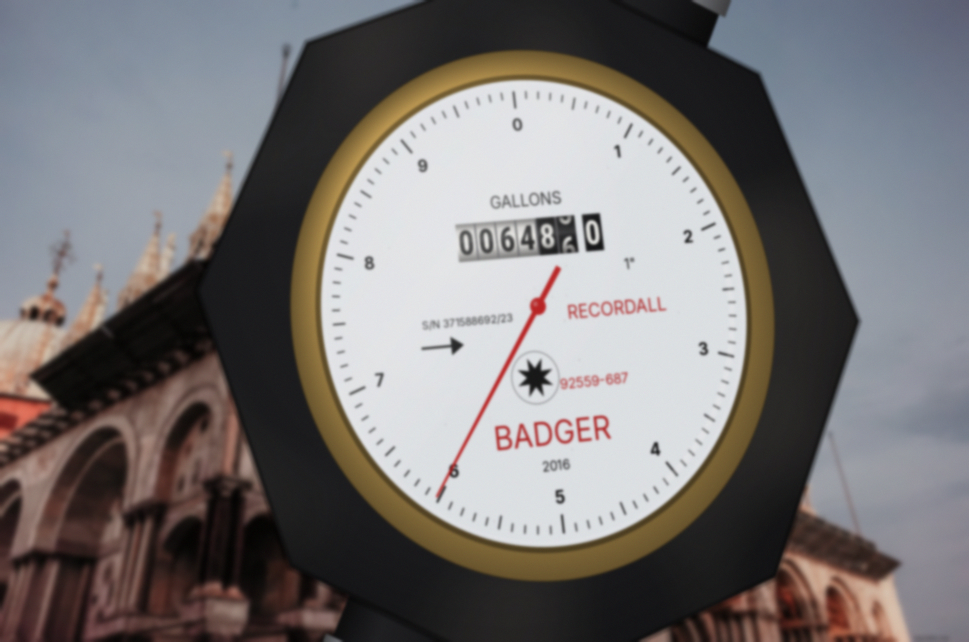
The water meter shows value=64856.0 unit=gal
